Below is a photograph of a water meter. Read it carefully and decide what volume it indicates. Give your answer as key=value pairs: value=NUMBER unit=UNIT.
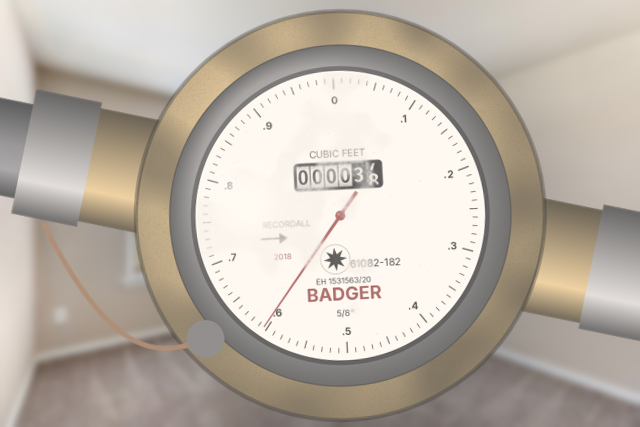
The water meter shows value=37.60 unit=ft³
